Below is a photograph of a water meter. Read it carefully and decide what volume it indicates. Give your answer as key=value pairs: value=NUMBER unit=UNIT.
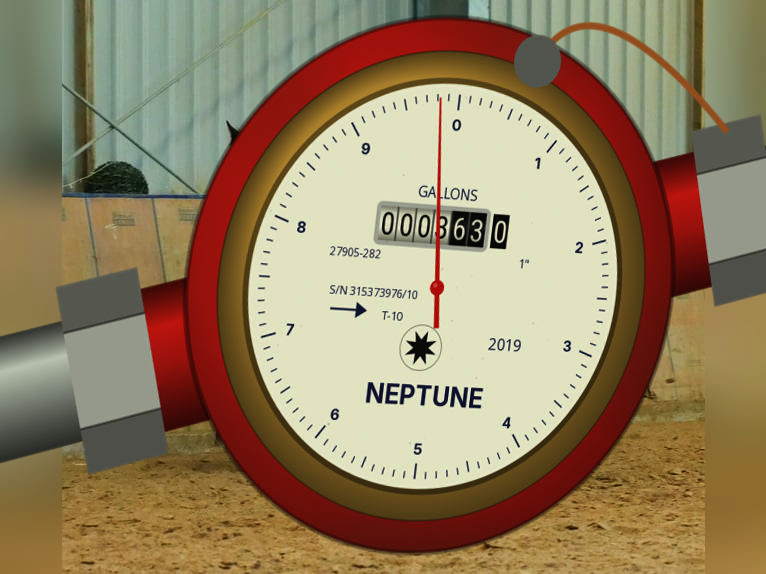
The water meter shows value=3629.8 unit=gal
